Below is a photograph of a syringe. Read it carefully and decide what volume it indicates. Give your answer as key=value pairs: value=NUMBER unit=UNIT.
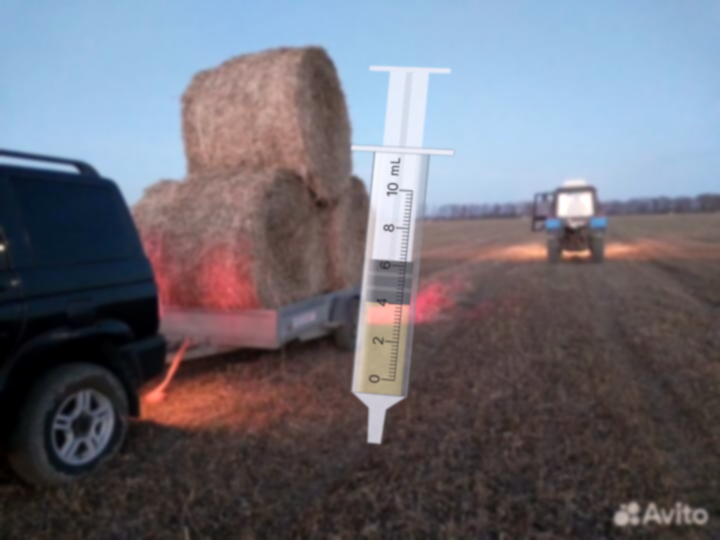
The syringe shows value=4 unit=mL
